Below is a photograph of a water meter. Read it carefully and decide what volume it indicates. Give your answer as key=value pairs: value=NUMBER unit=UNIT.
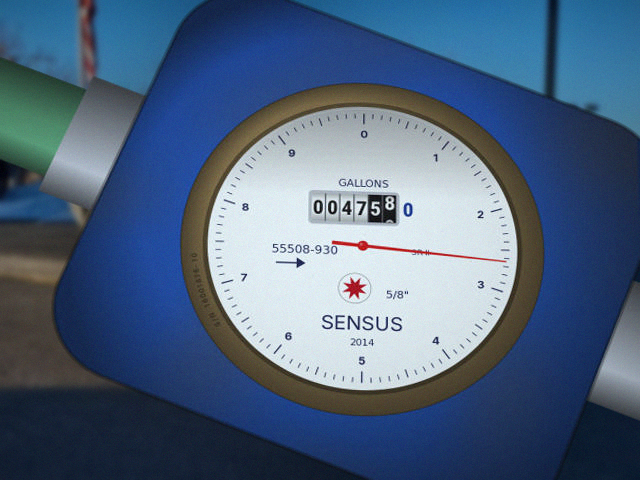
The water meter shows value=47582.6 unit=gal
